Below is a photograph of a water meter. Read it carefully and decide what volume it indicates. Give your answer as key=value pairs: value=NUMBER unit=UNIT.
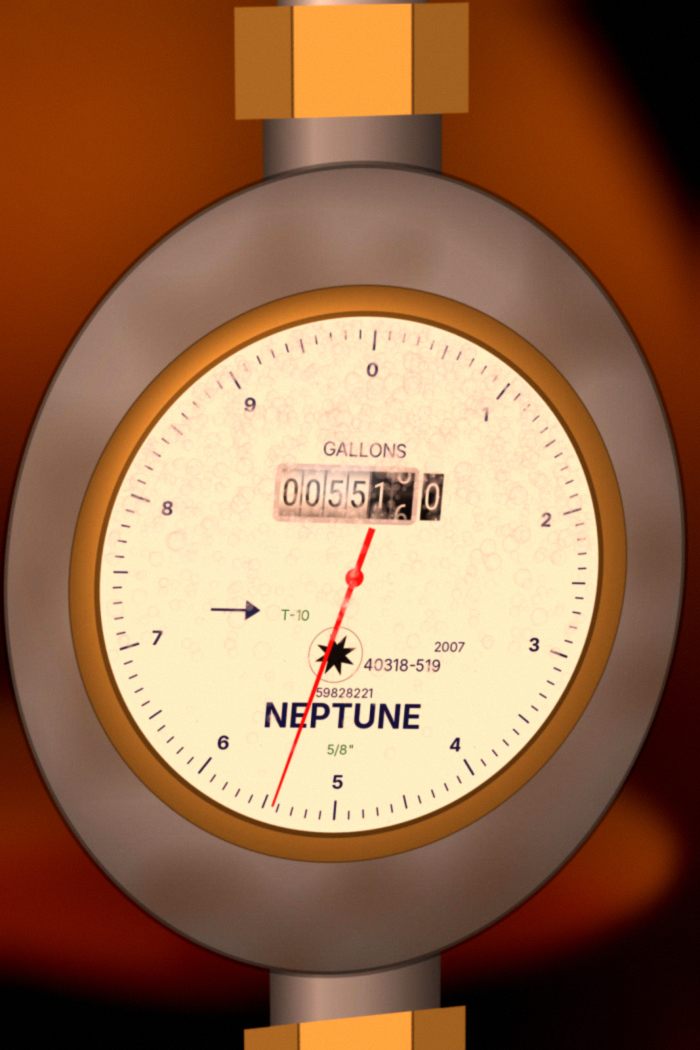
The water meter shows value=55155.4 unit=gal
